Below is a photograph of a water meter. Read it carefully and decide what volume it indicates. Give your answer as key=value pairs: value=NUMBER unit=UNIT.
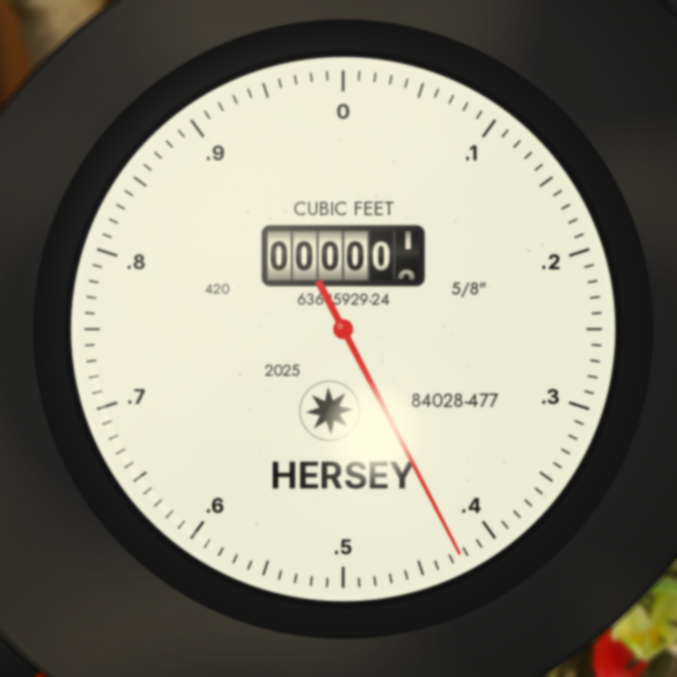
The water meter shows value=1.42 unit=ft³
